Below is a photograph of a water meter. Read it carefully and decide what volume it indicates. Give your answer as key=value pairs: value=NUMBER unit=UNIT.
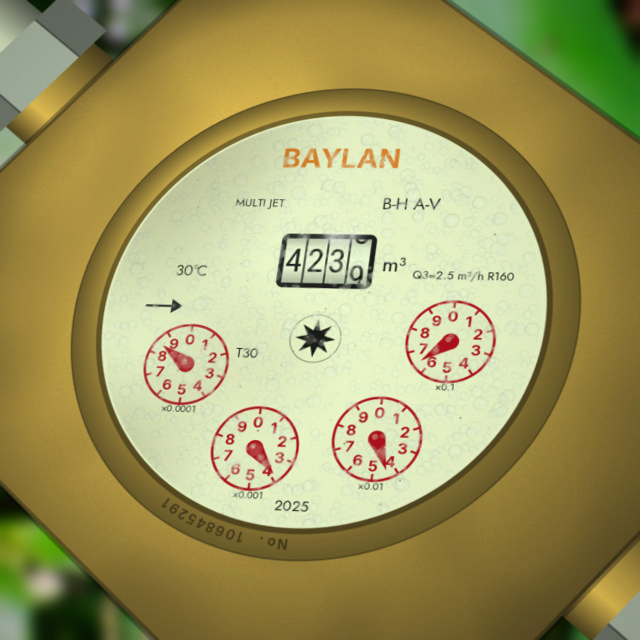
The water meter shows value=4238.6438 unit=m³
